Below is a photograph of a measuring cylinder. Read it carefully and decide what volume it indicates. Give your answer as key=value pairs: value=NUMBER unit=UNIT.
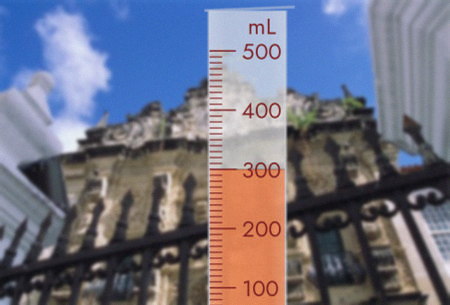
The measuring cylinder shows value=300 unit=mL
